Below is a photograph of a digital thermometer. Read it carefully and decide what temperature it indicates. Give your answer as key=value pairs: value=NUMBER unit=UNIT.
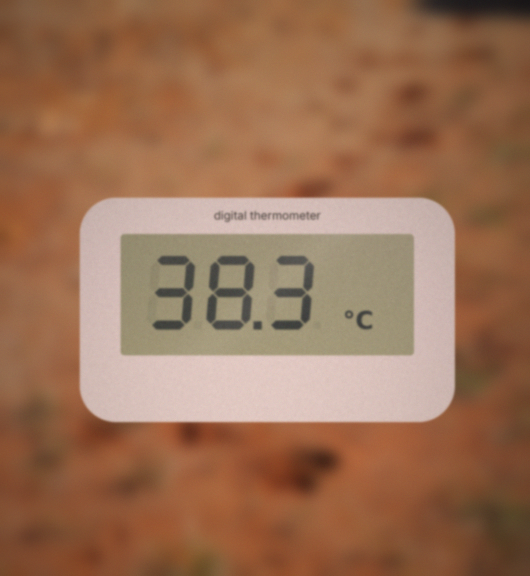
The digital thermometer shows value=38.3 unit=°C
